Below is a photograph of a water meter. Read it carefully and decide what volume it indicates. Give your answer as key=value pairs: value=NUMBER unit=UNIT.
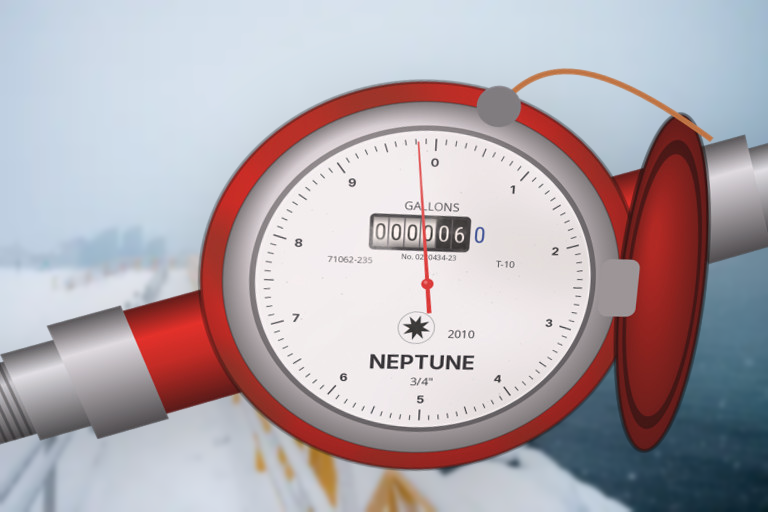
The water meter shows value=59.8 unit=gal
